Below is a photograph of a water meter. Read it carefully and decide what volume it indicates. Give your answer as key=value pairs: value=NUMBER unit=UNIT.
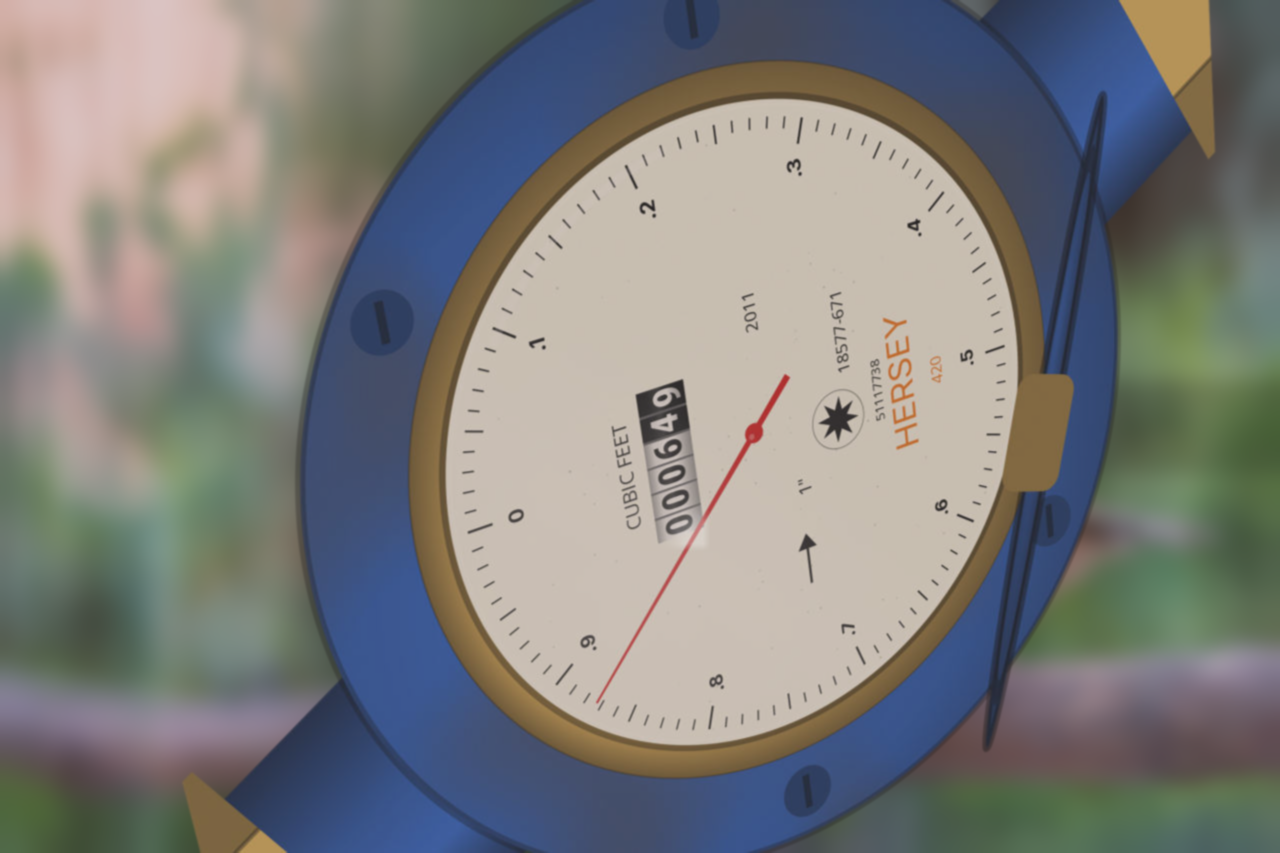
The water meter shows value=648.87 unit=ft³
